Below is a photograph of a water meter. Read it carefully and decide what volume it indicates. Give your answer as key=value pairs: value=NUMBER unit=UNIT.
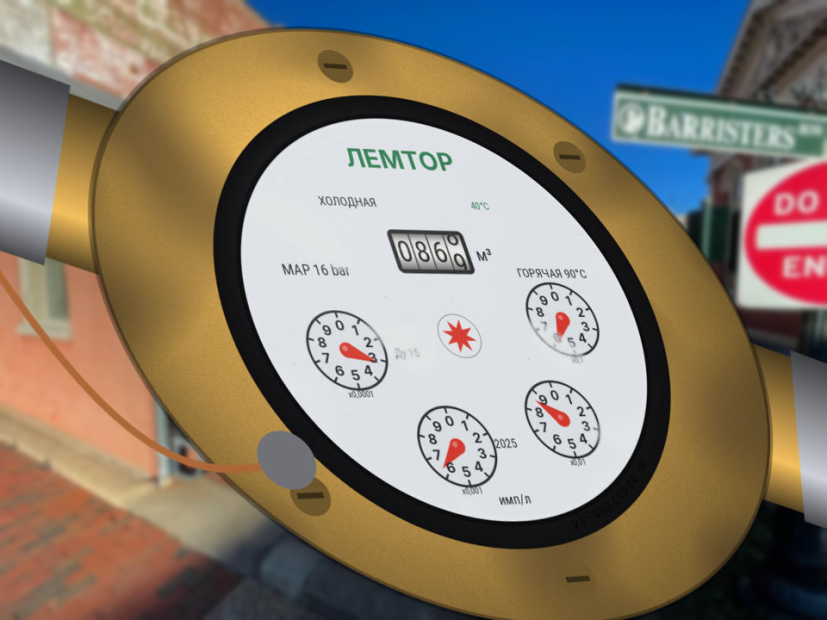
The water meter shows value=868.5863 unit=m³
